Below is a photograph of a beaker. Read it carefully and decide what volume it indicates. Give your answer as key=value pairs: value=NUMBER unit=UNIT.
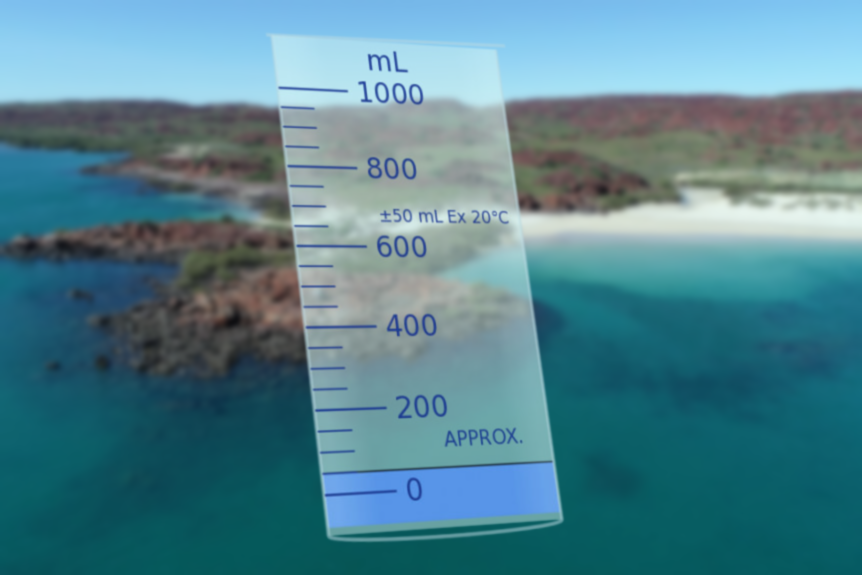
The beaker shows value=50 unit=mL
